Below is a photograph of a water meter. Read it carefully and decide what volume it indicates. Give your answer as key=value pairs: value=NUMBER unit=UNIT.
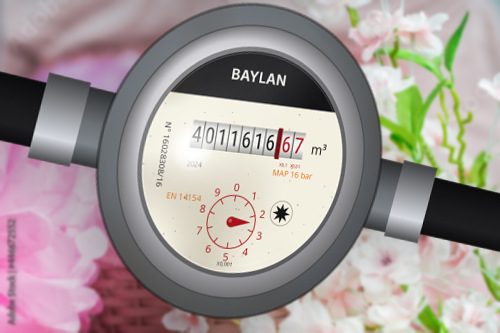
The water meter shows value=4011616.672 unit=m³
